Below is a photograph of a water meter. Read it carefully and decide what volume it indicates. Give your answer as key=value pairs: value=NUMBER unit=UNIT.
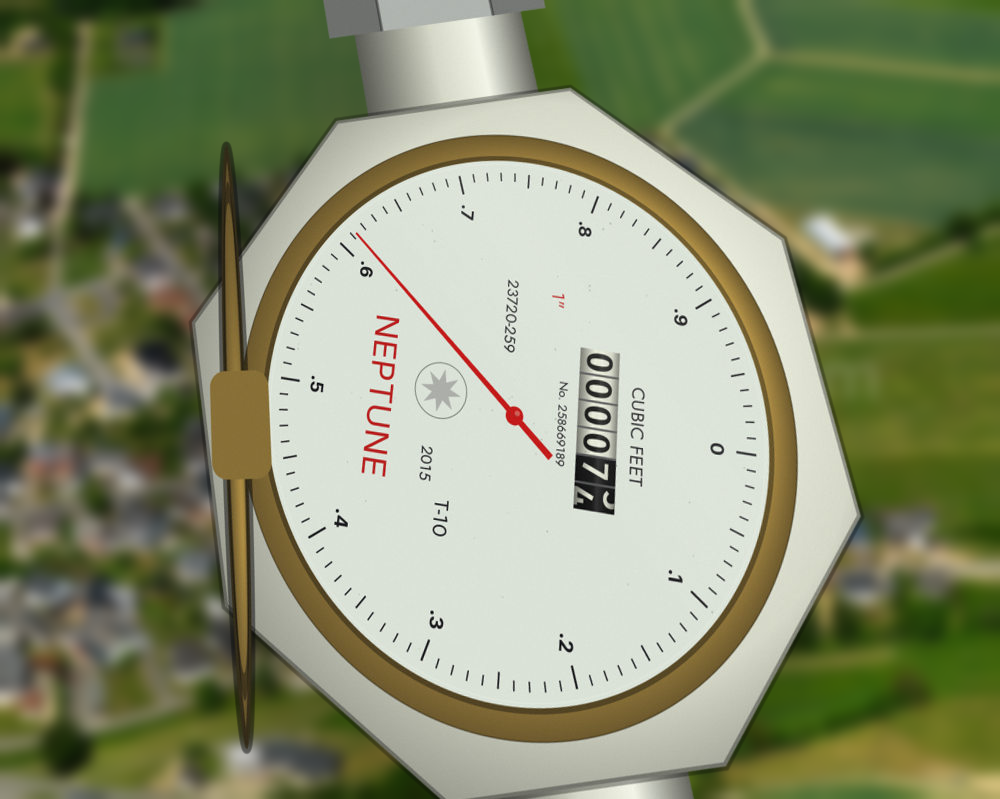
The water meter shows value=73.61 unit=ft³
